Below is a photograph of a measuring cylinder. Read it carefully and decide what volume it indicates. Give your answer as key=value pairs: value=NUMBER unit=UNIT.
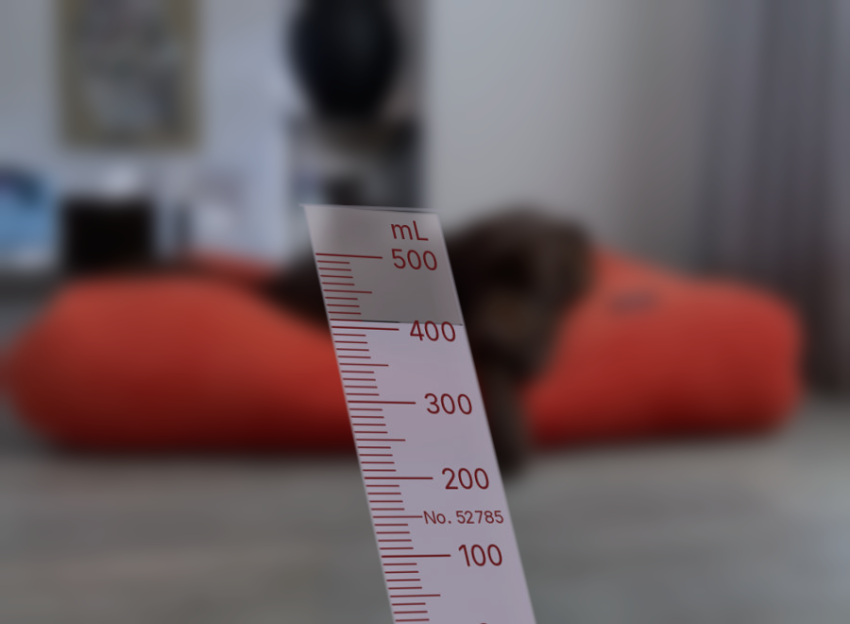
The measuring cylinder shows value=410 unit=mL
